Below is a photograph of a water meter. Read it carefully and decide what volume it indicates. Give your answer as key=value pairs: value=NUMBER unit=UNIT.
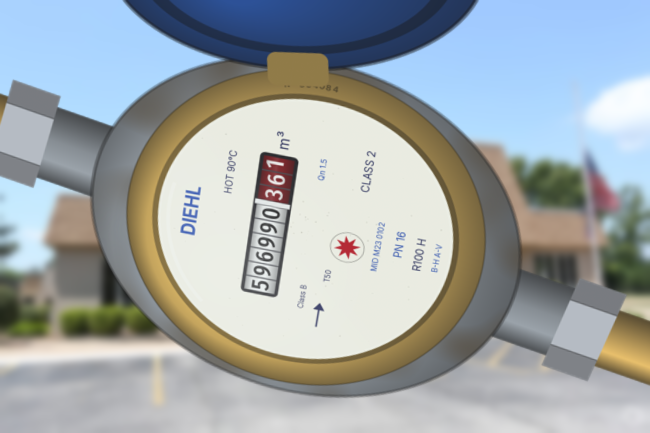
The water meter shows value=596990.361 unit=m³
